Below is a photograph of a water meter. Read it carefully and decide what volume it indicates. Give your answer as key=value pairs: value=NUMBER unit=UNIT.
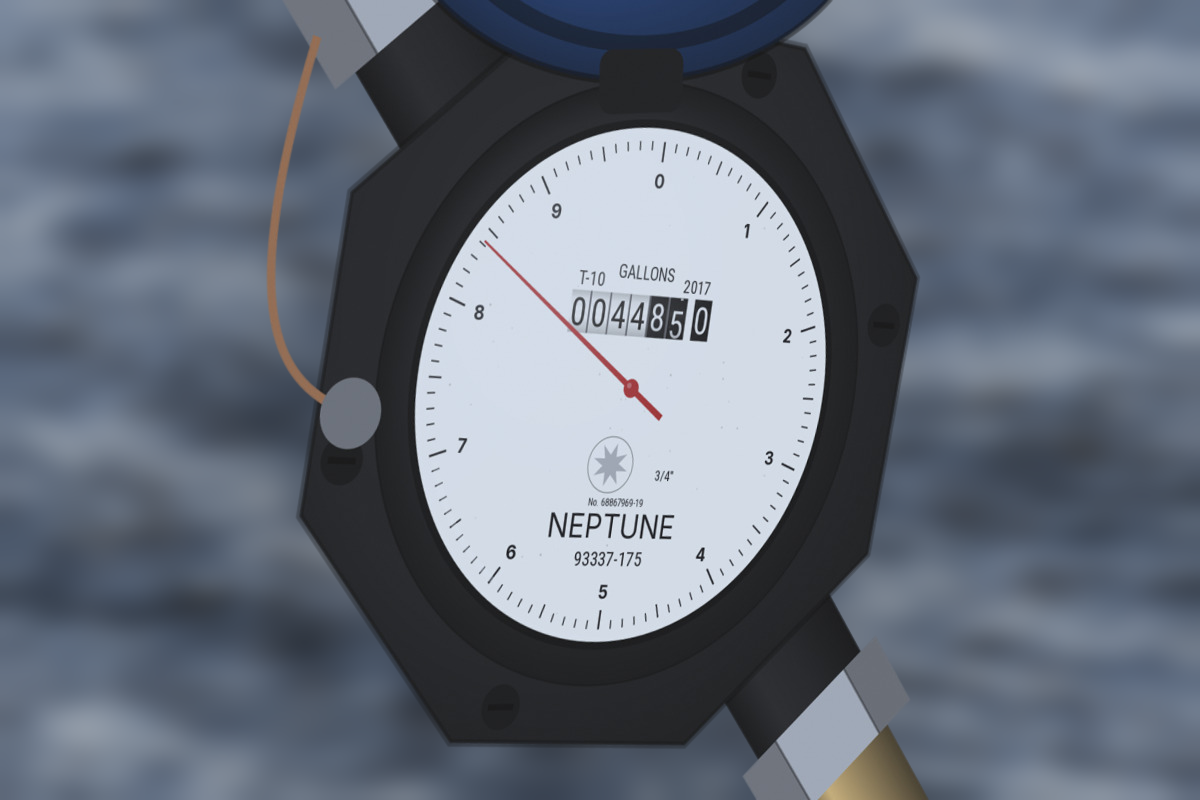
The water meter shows value=44848.4 unit=gal
